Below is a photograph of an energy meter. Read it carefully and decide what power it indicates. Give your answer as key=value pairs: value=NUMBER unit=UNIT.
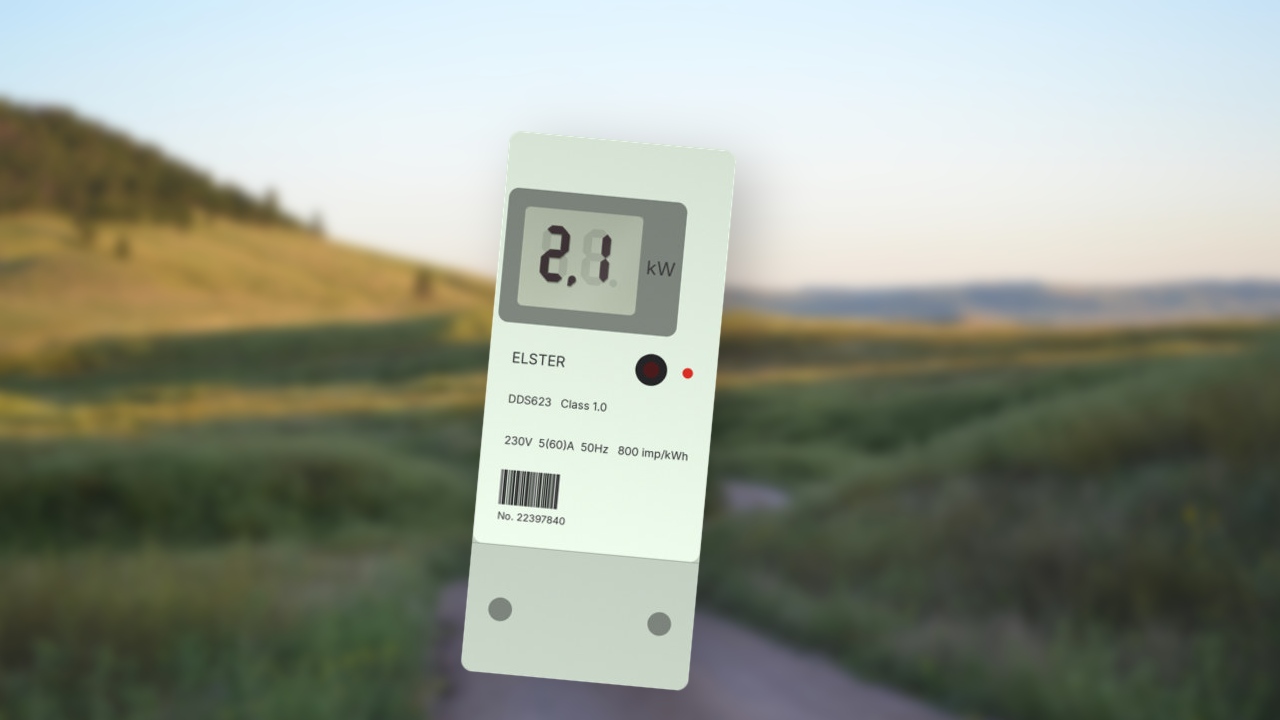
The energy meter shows value=2.1 unit=kW
